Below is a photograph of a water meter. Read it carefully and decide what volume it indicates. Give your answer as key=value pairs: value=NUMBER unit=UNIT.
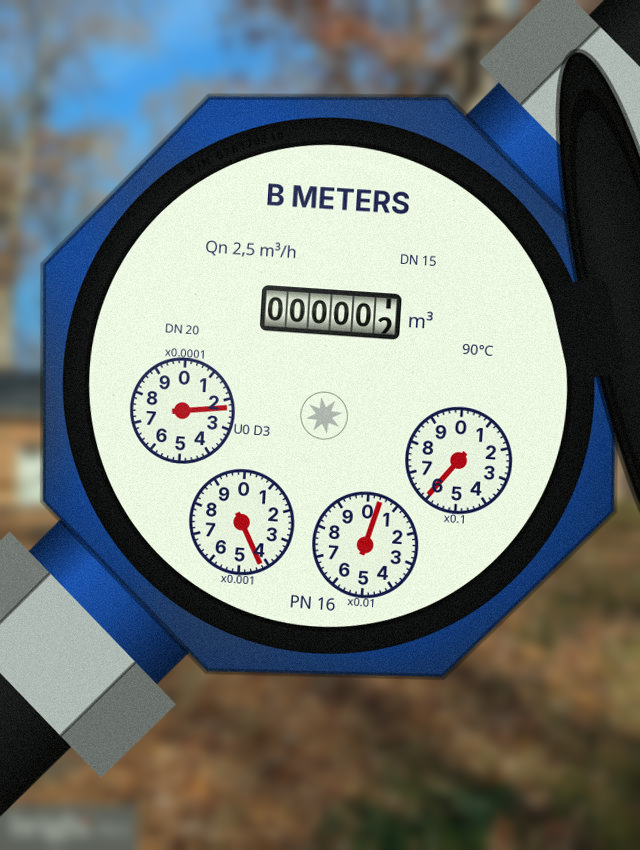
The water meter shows value=1.6042 unit=m³
